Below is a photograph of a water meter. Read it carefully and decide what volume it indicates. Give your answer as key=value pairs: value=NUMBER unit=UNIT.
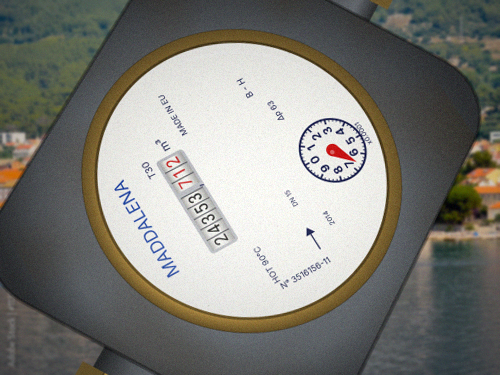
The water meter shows value=24353.7126 unit=m³
